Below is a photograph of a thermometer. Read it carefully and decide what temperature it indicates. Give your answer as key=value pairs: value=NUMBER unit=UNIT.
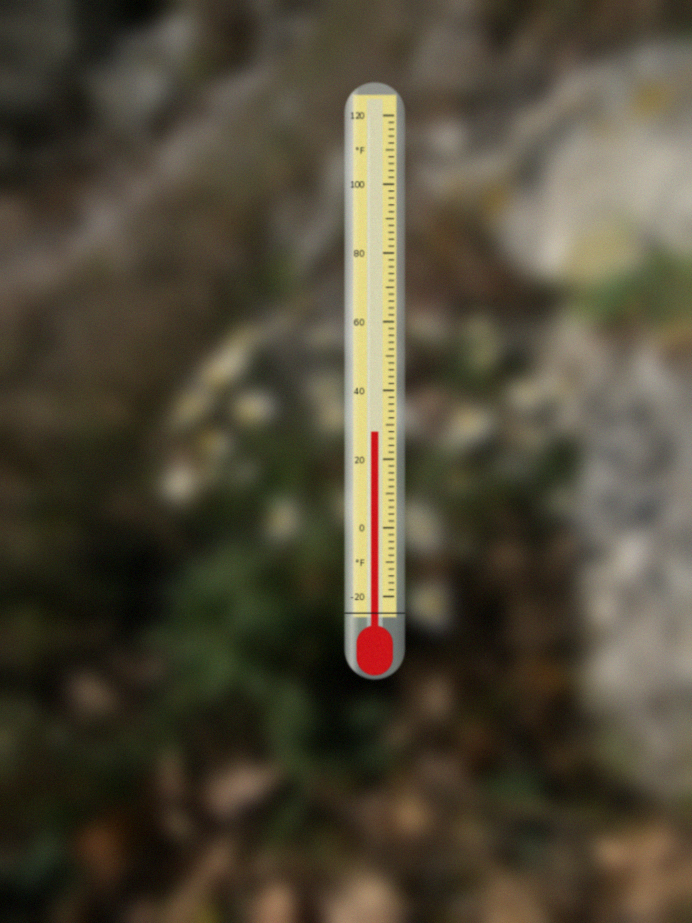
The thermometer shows value=28 unit=°F
